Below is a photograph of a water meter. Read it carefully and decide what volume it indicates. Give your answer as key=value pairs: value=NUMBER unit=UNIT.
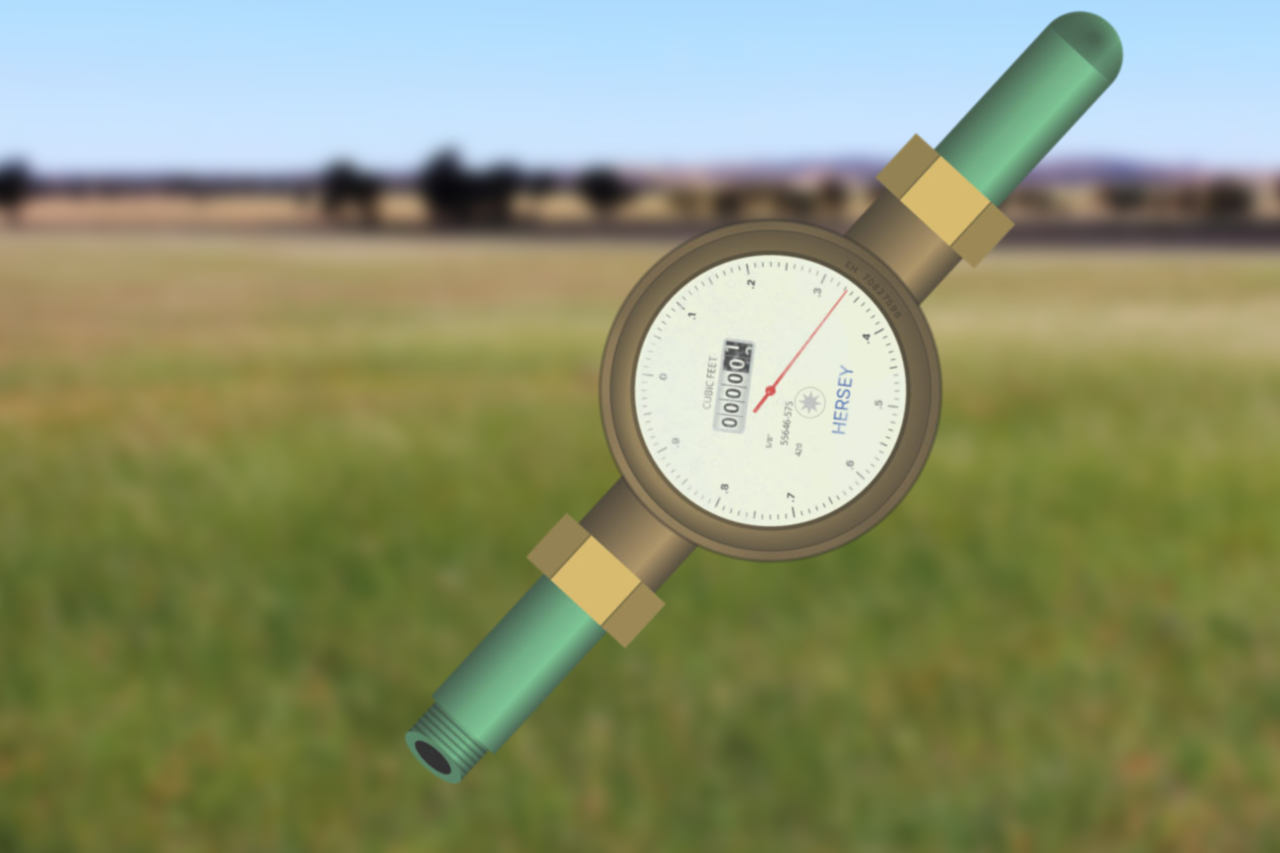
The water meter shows value=1.33 unit=ft³
